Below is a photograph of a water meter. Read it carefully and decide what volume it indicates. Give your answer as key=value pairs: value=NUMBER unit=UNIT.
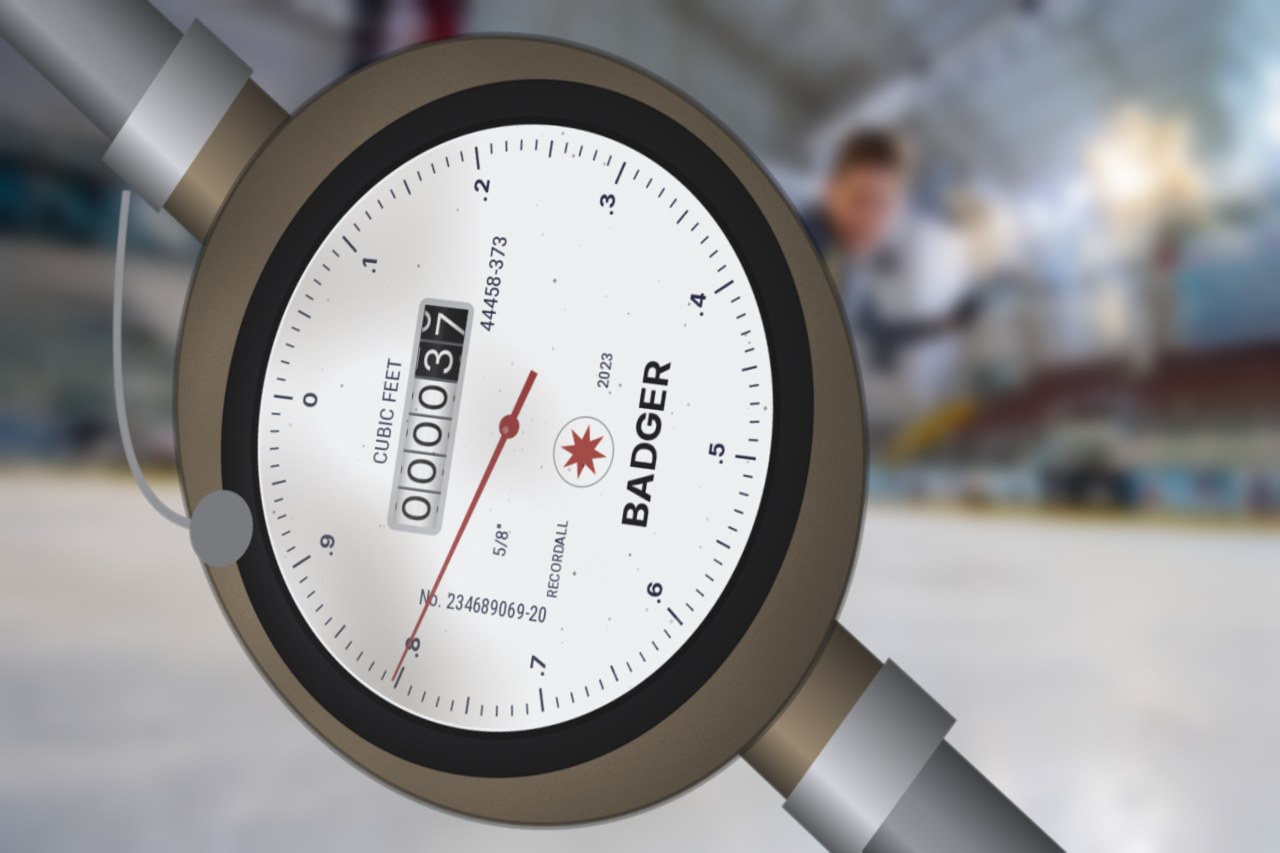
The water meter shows value=36.80 unit=ft³
